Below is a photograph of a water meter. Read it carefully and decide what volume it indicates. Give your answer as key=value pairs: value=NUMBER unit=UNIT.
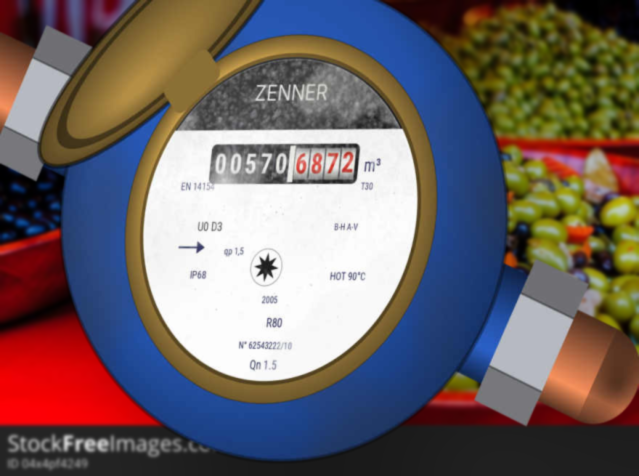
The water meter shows value=570.6872 unit=m³
